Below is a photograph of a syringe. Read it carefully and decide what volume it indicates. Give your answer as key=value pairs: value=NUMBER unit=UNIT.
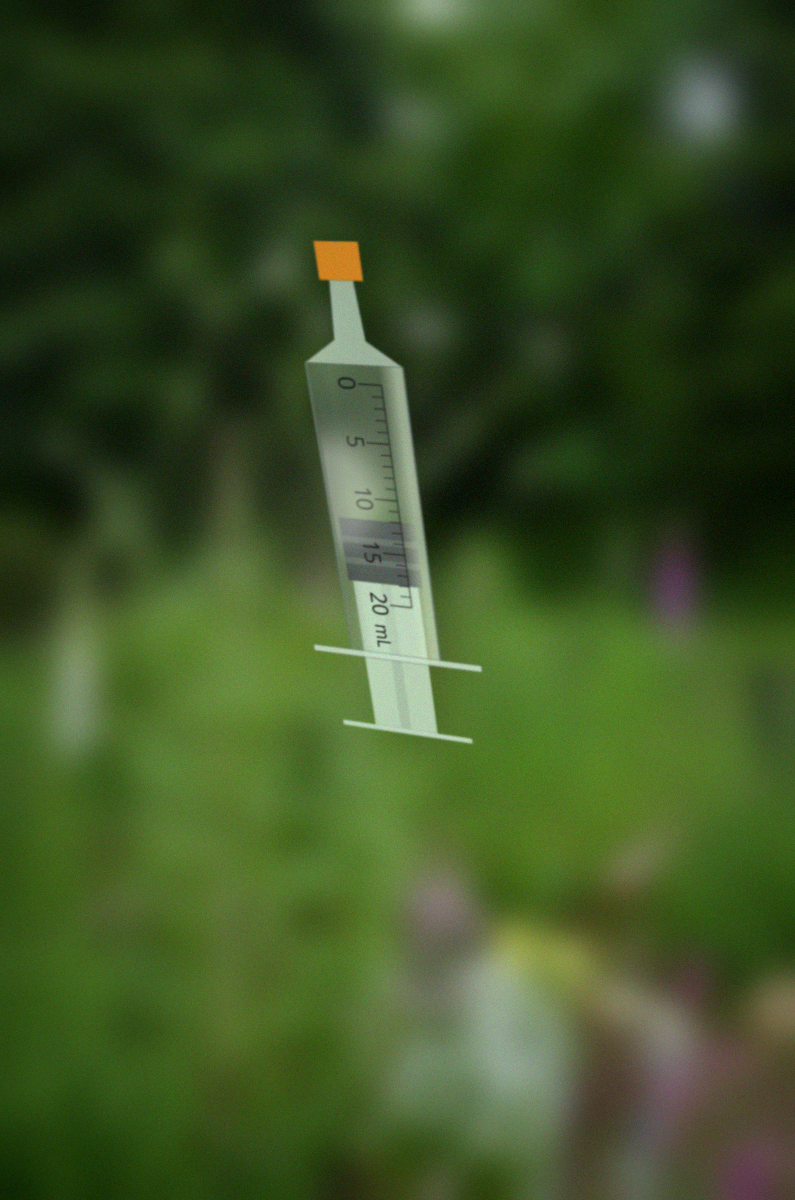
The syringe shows value=12 unit=mL
